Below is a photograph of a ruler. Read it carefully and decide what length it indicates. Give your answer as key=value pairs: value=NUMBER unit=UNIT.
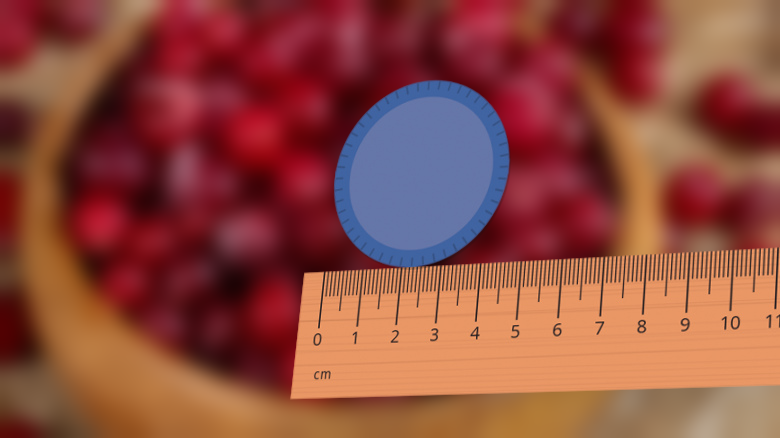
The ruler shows value=4.5 unit=cm
